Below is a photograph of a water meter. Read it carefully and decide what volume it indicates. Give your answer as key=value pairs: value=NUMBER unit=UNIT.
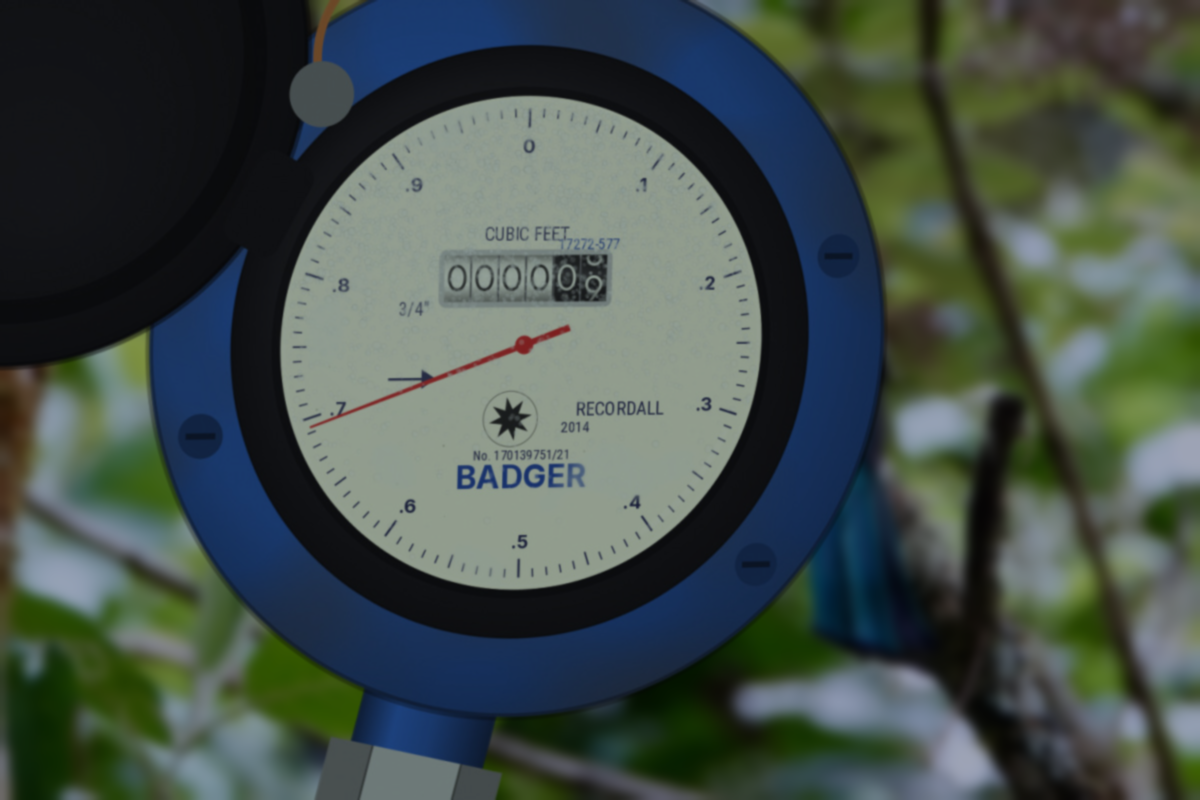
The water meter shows value=8.69 unit=ft³
